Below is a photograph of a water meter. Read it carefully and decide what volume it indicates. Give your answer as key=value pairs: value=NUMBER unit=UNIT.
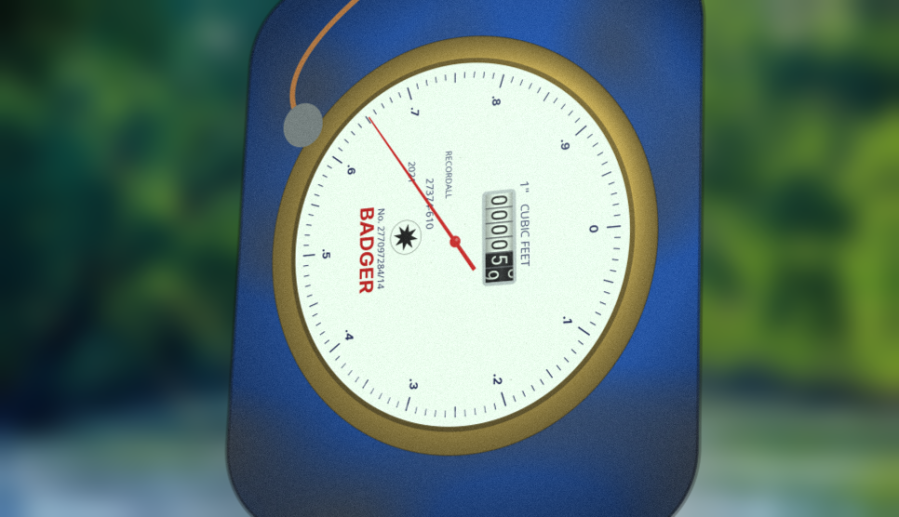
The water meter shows value=58.65 unit=ft³
